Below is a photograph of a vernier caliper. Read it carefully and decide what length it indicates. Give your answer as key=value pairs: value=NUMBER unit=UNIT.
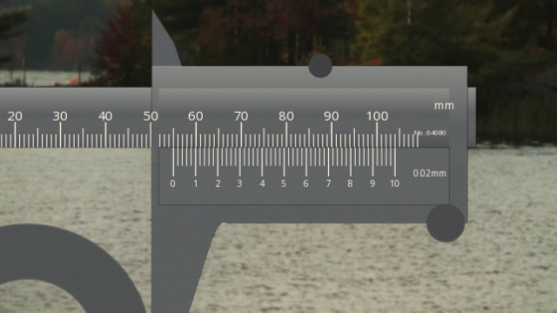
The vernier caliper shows value=55.0 unit=mm
